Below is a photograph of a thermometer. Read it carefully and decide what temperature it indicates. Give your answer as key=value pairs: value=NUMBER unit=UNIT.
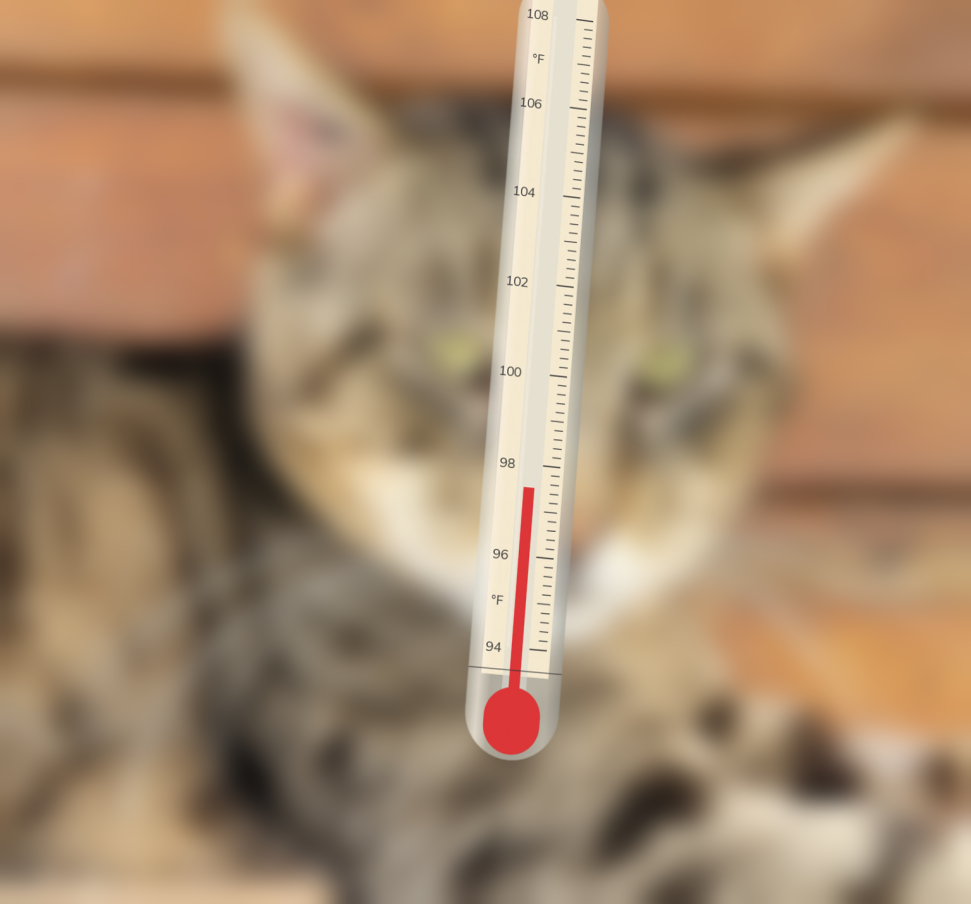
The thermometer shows value=97.5 unit=°F
